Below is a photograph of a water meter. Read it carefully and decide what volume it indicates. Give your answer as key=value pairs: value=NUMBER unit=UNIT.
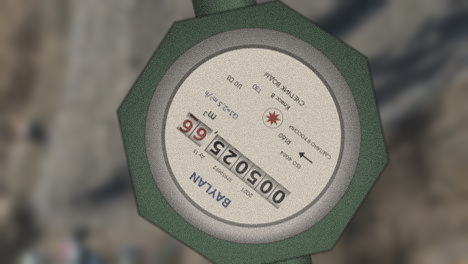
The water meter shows value=5025.66 unit=m³
